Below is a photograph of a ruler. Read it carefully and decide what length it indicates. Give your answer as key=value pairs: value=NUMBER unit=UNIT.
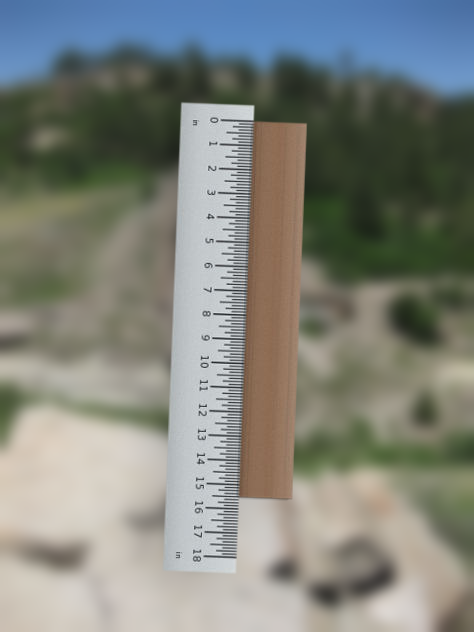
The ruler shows value=15.5 unit=in
